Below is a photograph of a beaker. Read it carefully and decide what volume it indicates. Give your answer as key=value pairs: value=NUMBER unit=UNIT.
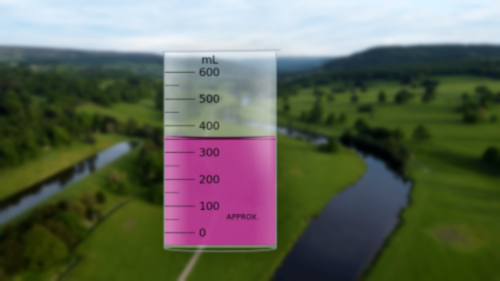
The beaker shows value=350 unit=mL
